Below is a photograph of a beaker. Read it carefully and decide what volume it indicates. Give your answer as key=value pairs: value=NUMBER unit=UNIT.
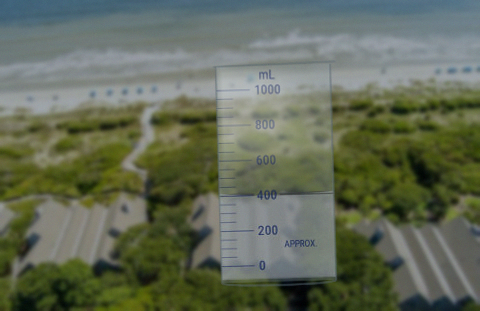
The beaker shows value=400 unit=mL
